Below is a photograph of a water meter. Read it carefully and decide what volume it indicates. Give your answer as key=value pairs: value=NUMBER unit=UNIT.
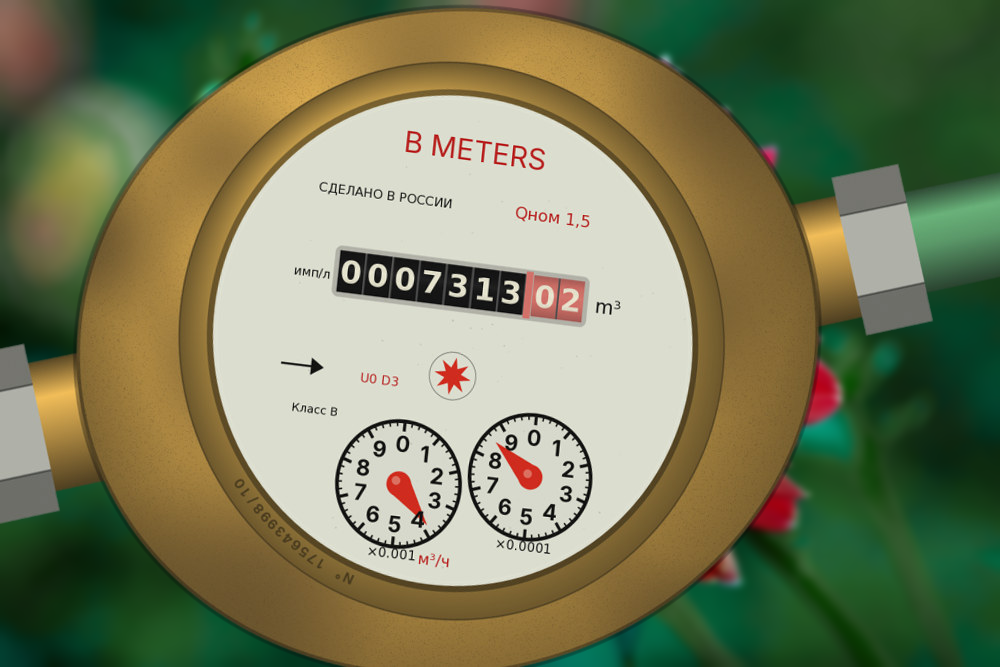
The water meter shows value=7313.0238 unit=m³
